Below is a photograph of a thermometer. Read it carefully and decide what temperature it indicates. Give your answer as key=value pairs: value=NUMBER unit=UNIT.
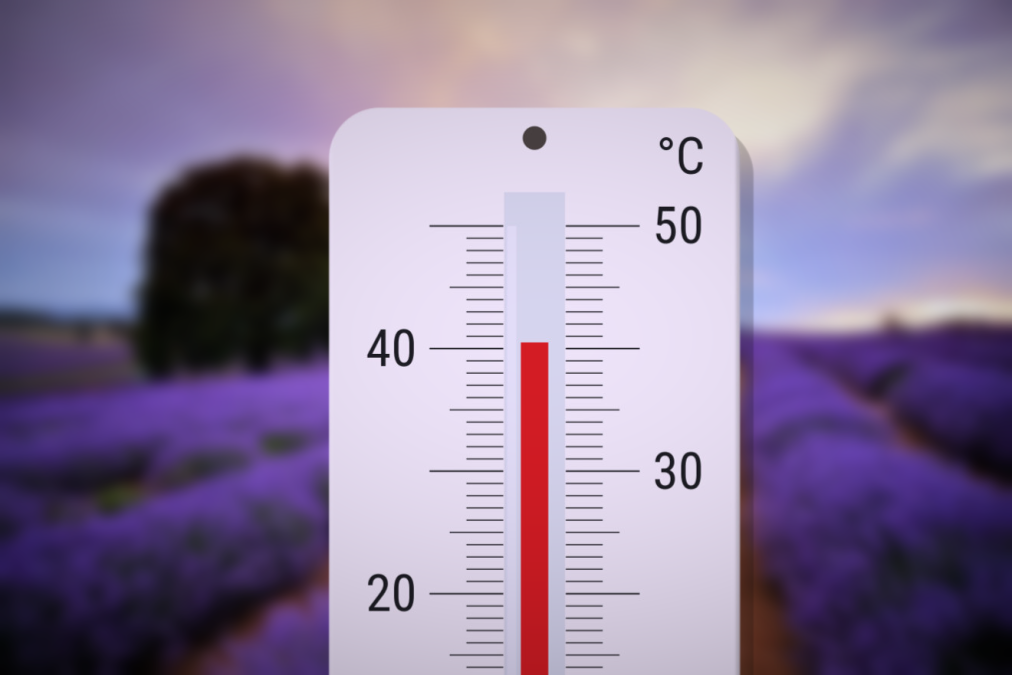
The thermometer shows value=40.5 unit=°C
